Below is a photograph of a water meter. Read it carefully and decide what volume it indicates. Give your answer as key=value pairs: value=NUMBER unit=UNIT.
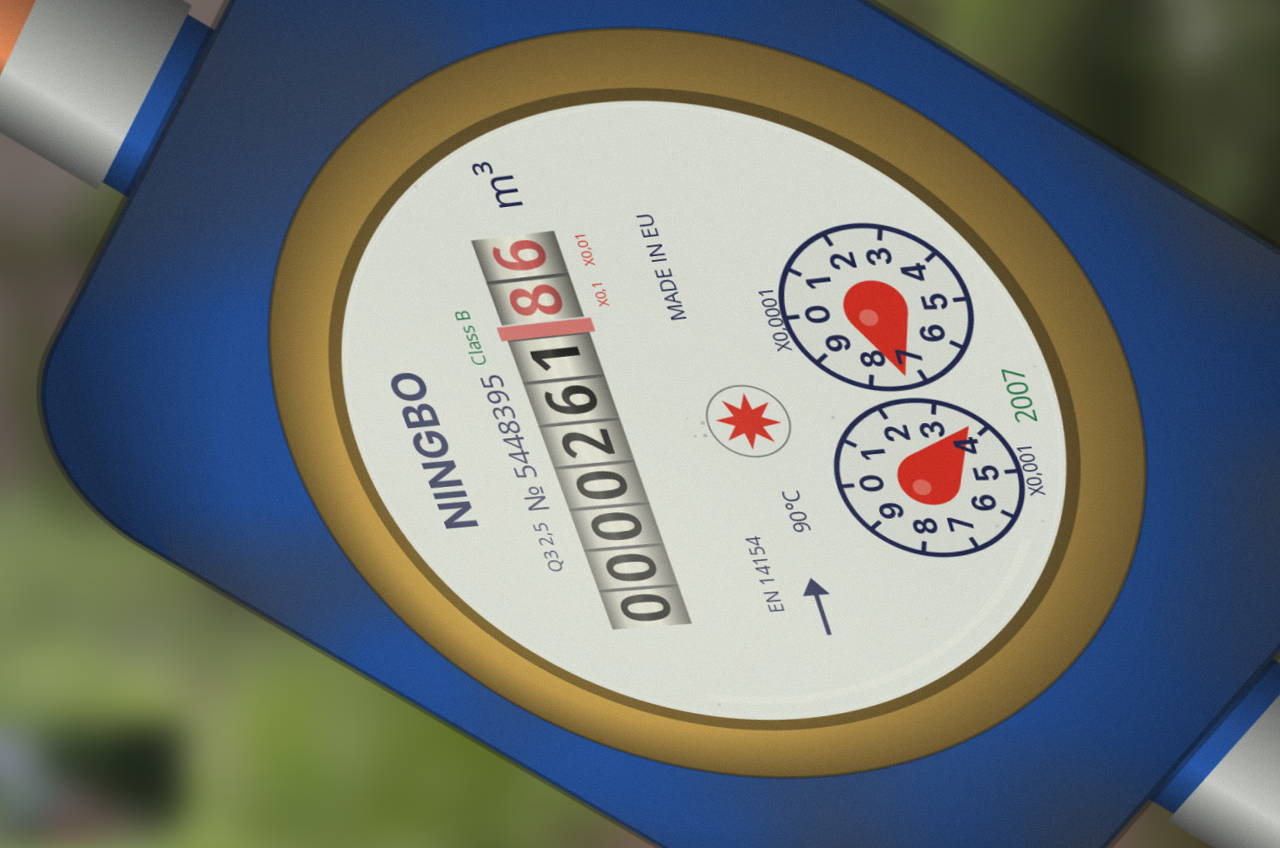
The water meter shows value=261.8637 unit=m³
